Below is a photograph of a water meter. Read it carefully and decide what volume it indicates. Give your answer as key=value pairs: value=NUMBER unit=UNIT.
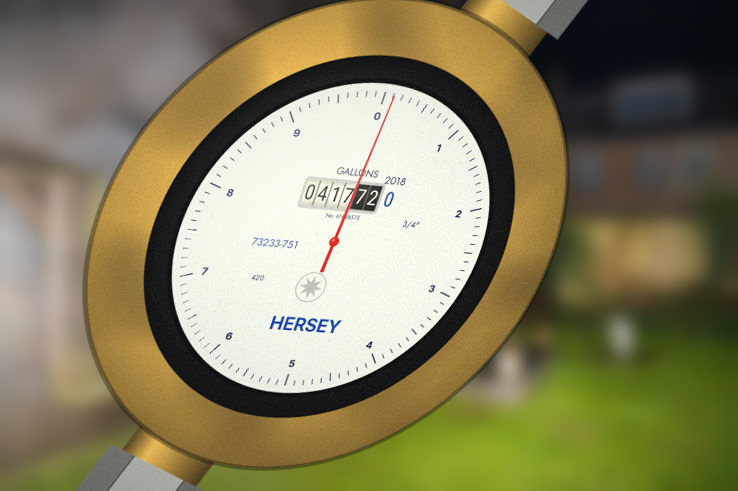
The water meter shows value=417720.1 unit=gal
